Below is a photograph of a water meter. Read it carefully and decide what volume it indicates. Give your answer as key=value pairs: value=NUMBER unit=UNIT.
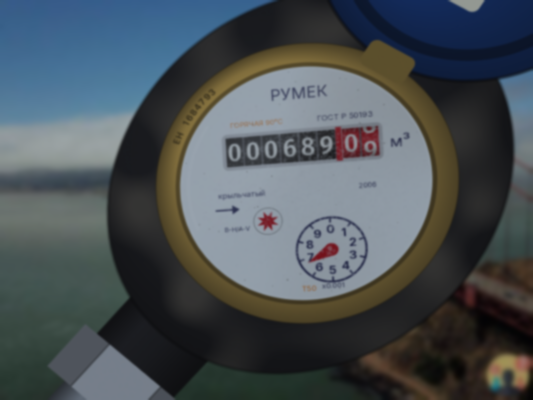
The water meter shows value=689.086 unit=m³
